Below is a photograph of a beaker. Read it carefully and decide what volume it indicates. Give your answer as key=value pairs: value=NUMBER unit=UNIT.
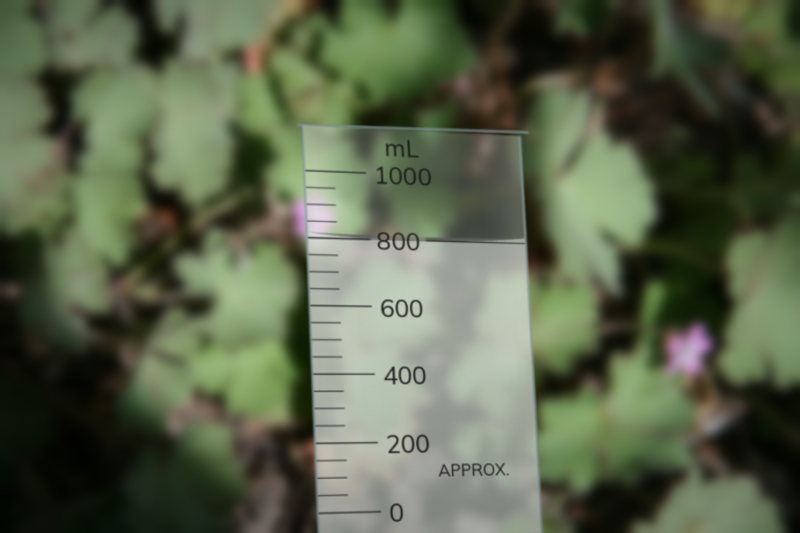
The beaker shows value=800 unit=mL
